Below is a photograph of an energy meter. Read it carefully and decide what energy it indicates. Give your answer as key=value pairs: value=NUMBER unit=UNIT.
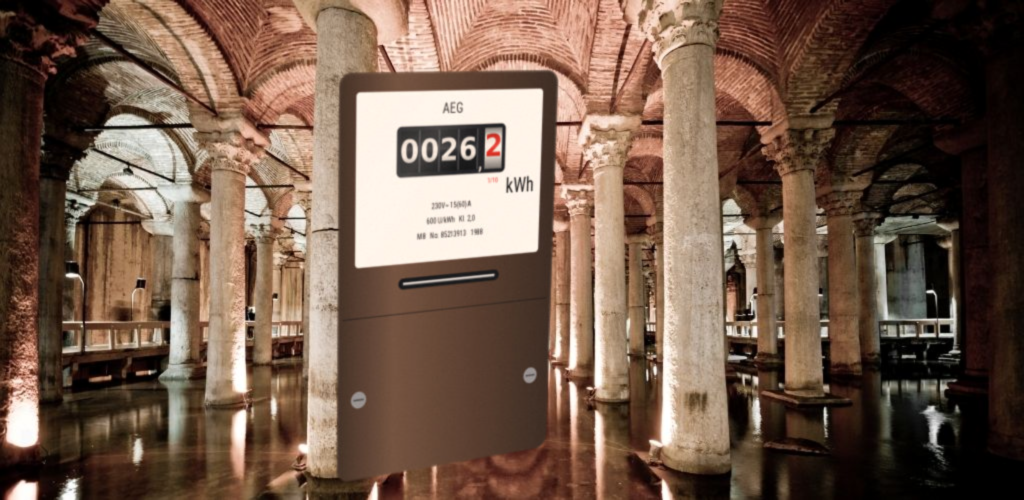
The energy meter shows value=26.2 unit=kWh
